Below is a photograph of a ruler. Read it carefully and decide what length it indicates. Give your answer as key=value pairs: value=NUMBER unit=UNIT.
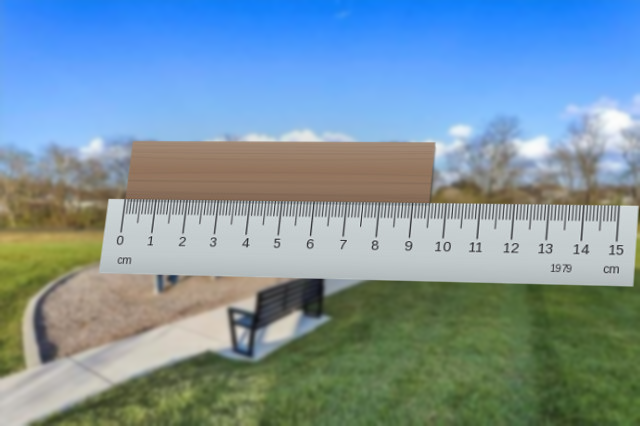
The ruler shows value=9.5 unit=cm
